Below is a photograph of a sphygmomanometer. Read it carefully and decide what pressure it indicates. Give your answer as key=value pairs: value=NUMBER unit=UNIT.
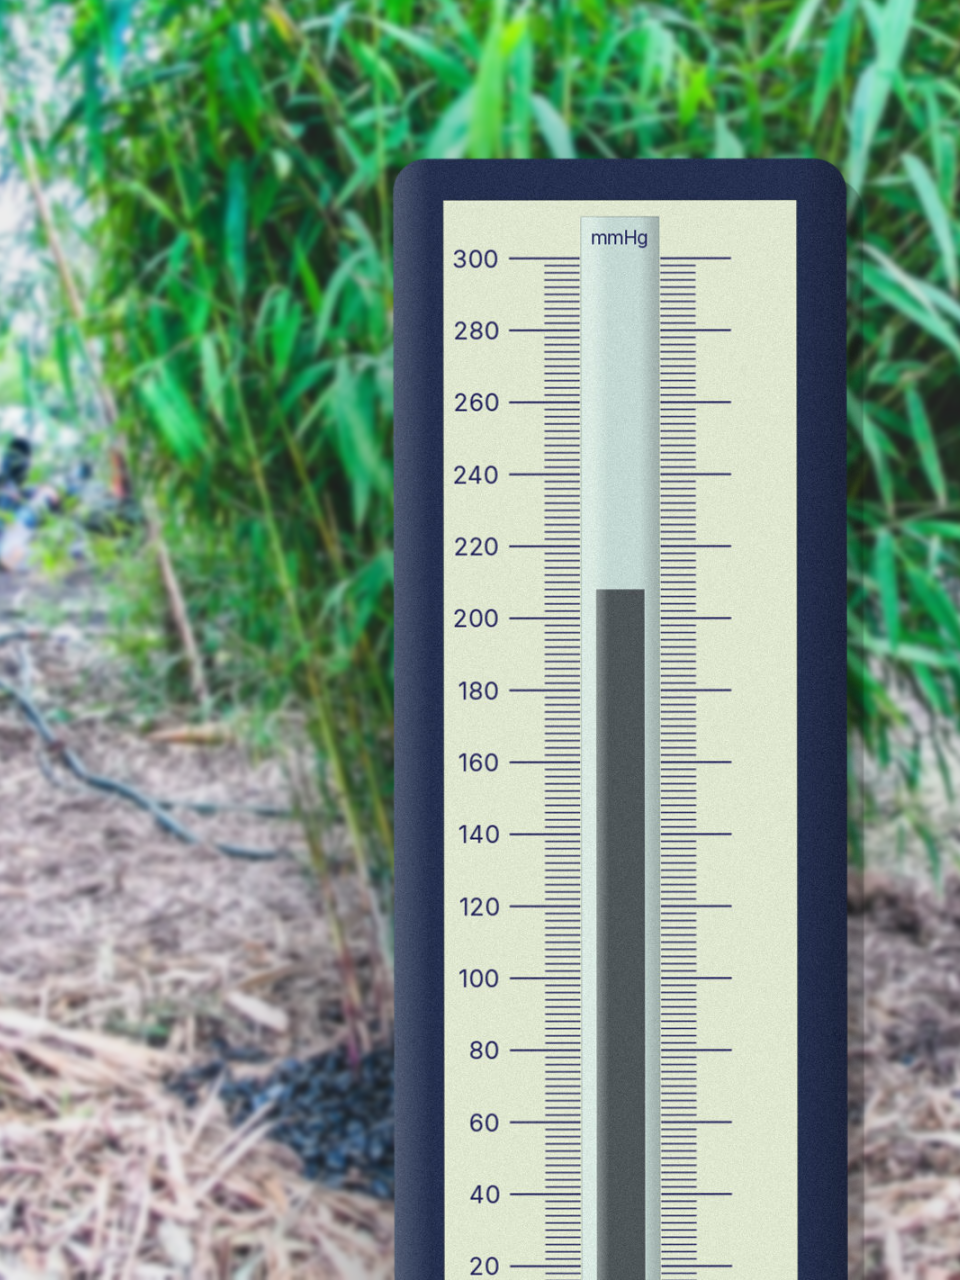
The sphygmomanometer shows value=208 unit=mmHg
